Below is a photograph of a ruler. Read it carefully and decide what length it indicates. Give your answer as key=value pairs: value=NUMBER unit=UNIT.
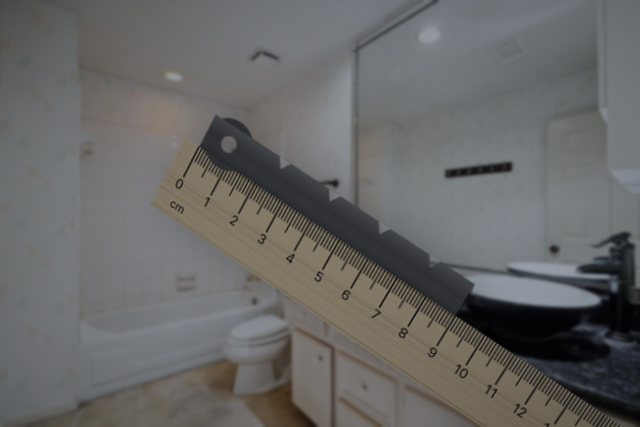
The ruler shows value=9 unit=cm
